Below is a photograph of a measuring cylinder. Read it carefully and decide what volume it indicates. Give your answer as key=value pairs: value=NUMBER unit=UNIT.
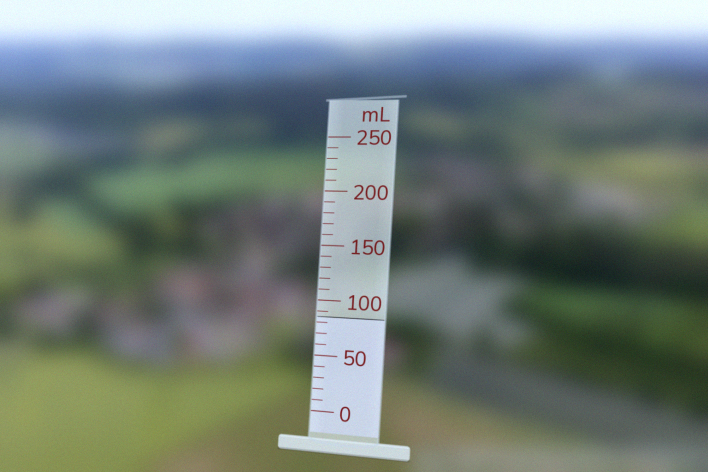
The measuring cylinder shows value=85 unit=mL
